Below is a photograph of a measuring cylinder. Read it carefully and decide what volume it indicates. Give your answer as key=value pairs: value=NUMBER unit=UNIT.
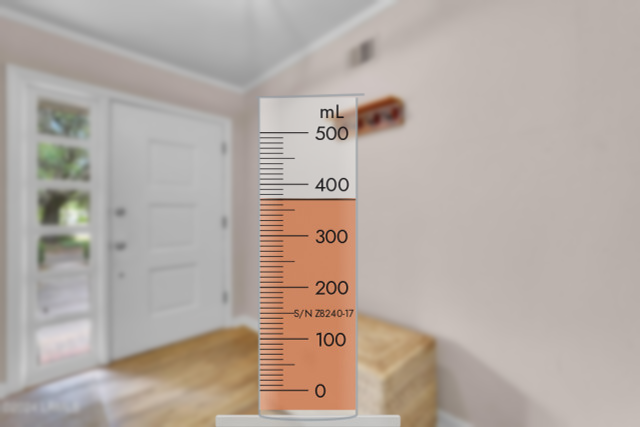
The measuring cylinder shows value=370 unit=mL
